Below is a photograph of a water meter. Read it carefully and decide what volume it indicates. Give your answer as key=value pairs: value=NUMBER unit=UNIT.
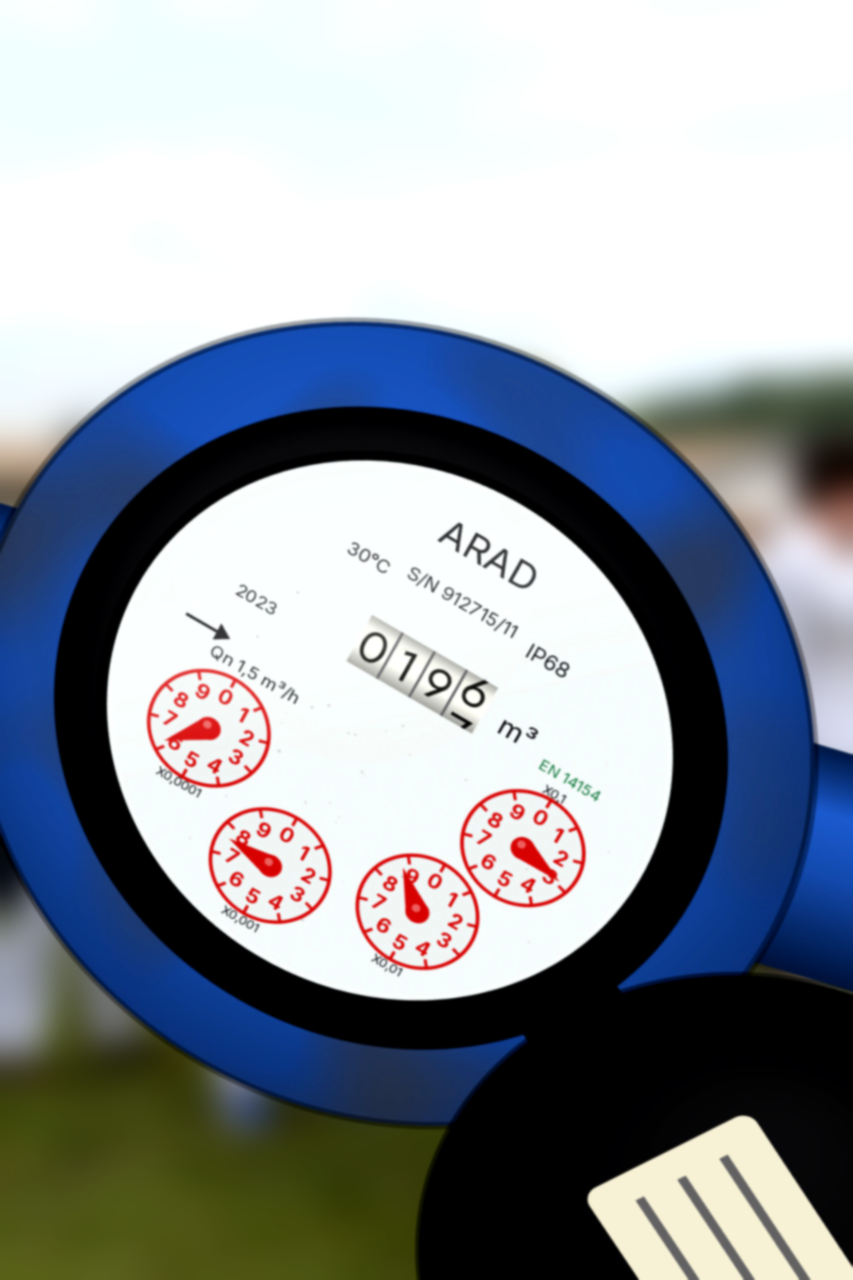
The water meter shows value=196.2876 unit=m³
